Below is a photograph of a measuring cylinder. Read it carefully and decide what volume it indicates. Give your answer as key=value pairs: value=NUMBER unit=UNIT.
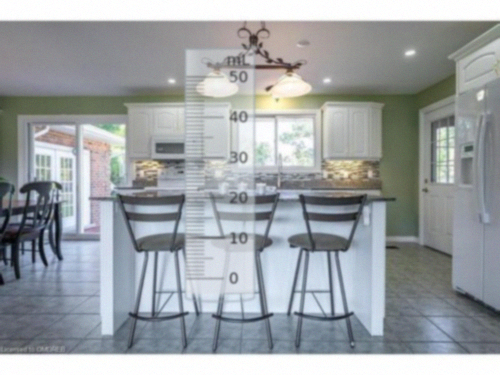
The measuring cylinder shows value=10 unit=mL
